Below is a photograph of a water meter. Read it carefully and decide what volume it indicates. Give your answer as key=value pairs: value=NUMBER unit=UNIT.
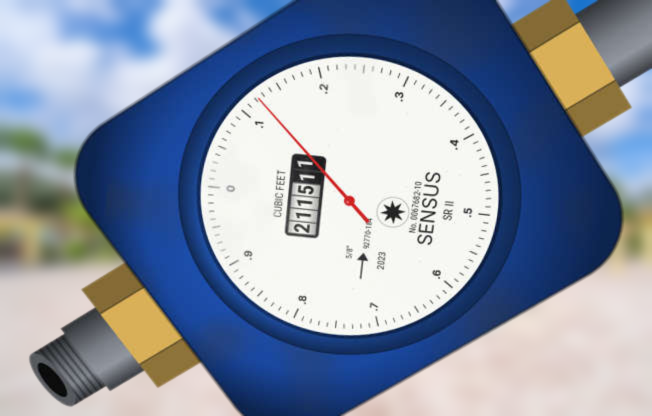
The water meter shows value=211511.12 unit=ft³
